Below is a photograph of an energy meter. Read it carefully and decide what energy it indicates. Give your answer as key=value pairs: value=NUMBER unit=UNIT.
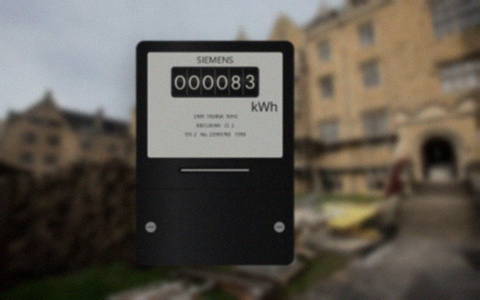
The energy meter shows value=83 unit=kWh
